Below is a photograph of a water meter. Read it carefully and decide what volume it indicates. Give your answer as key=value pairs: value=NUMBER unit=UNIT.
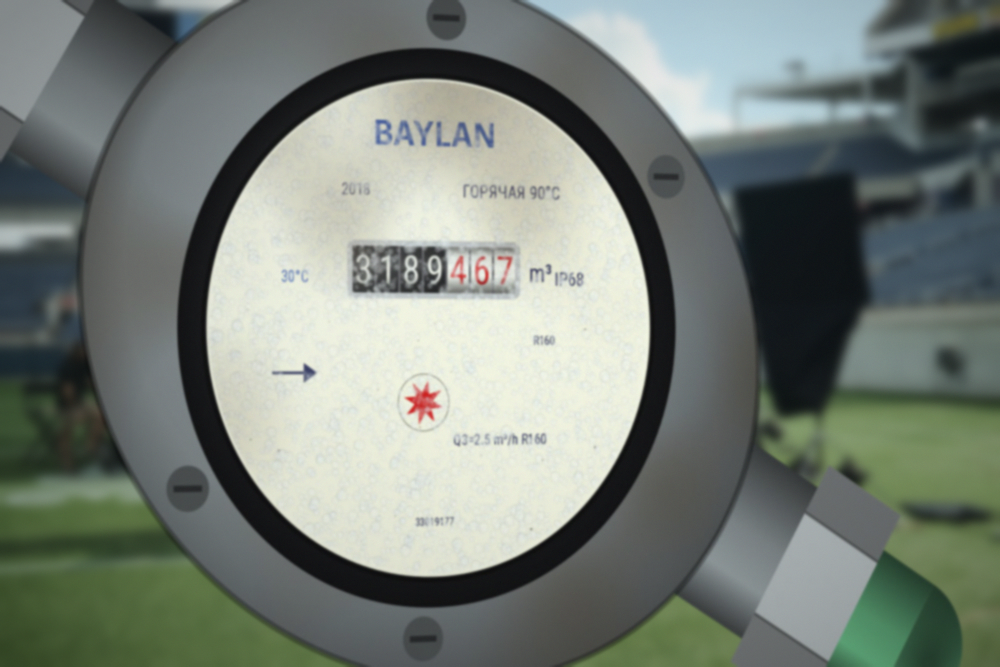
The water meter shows value=3189.467 unit=m³
